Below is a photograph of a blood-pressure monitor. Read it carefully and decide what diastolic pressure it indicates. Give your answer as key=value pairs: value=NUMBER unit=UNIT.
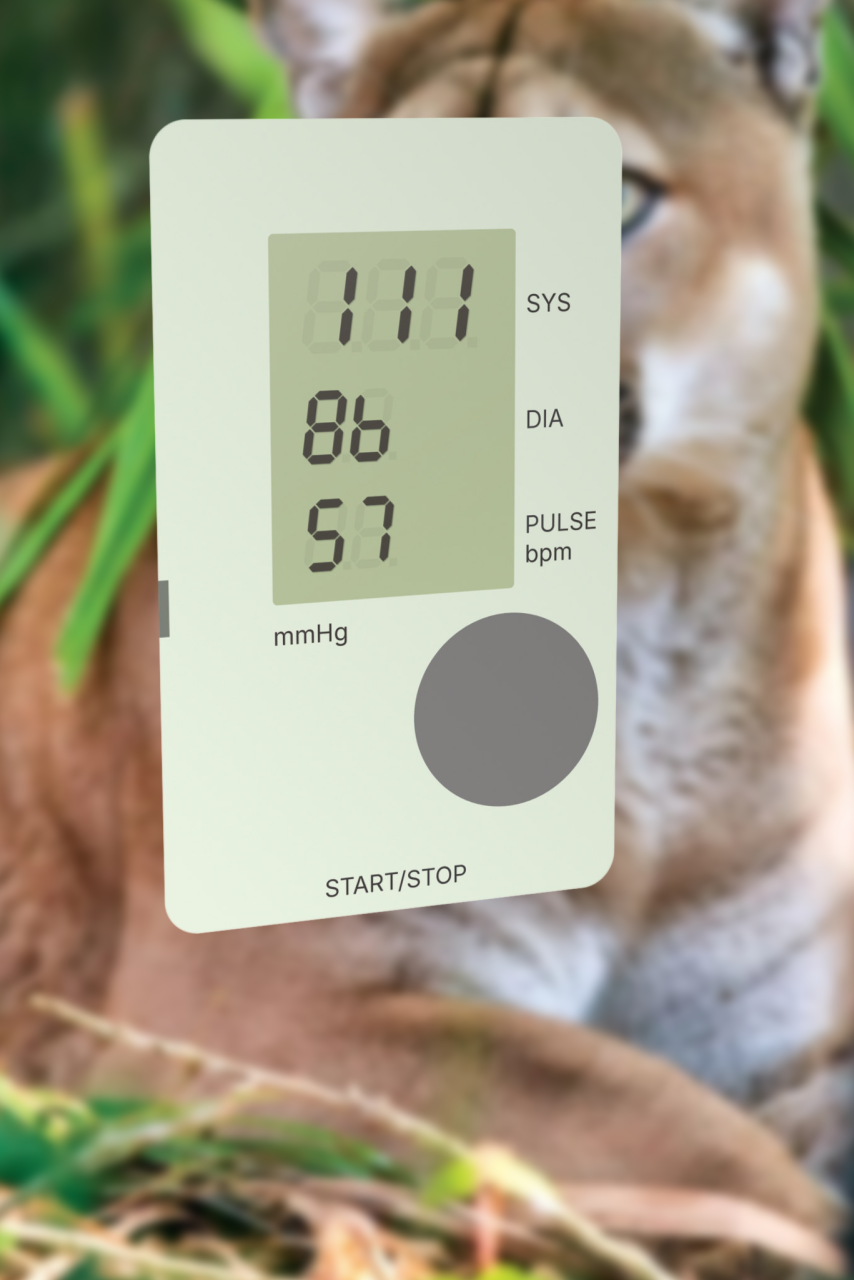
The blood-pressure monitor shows value=86 unit=mmHg
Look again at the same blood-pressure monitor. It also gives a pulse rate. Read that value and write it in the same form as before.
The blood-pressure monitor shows value=57 unit=bpm
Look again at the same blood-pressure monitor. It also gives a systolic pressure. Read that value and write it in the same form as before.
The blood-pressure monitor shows value=111 unit=mmHg
